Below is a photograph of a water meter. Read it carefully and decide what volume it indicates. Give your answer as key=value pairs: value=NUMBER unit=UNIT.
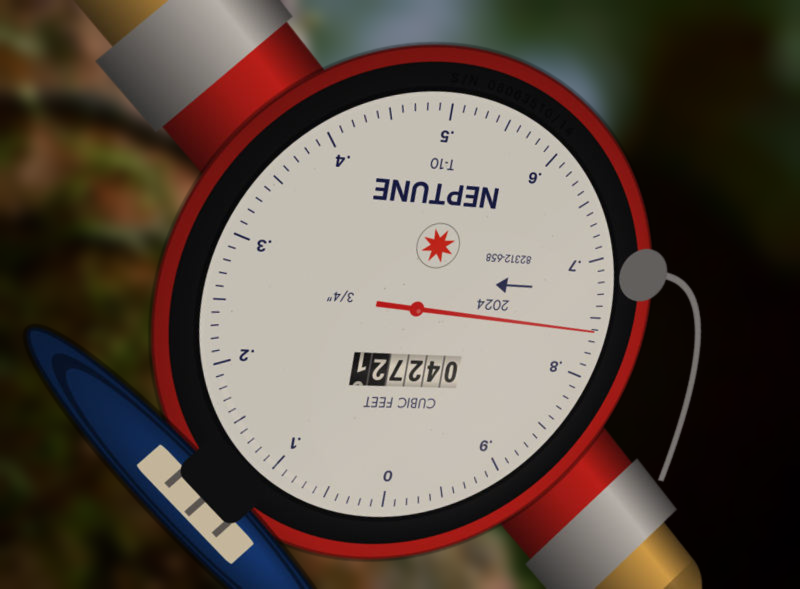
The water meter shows value=42720.76 unit=ft³
